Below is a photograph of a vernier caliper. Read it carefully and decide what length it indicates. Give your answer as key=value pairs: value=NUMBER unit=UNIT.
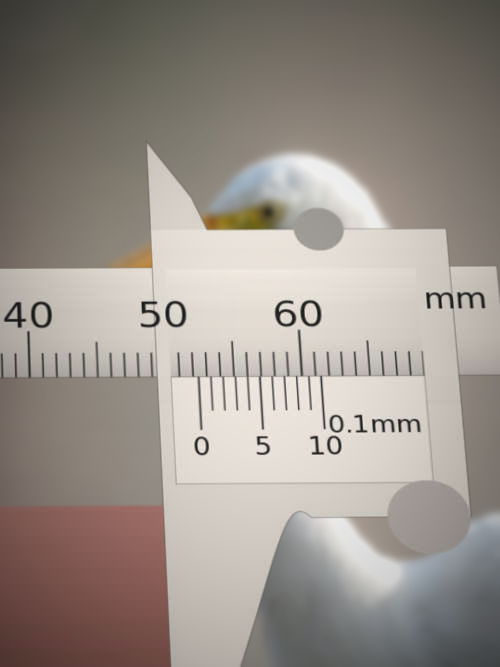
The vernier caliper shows value=52.4 unit=mm
